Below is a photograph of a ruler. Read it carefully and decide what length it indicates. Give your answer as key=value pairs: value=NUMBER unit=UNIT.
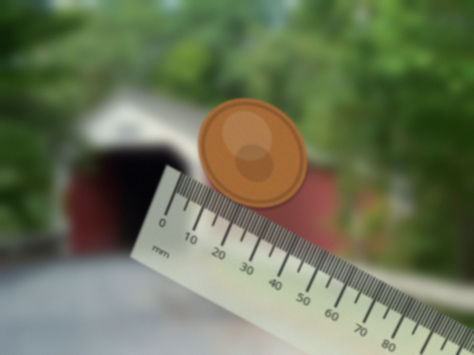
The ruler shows value=35 unit=mm
